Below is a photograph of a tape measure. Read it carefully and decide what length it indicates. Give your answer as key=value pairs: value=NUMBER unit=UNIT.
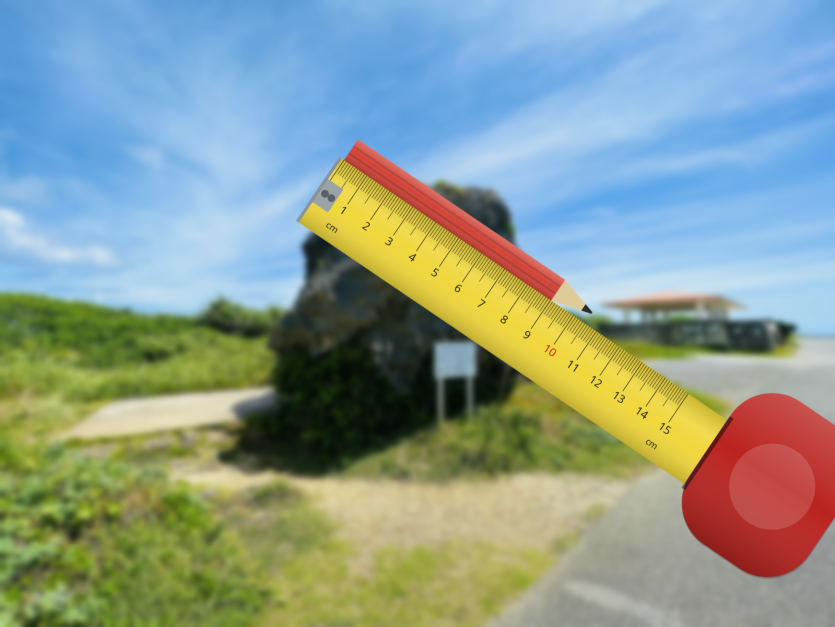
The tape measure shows value=10.5 unit=cm
